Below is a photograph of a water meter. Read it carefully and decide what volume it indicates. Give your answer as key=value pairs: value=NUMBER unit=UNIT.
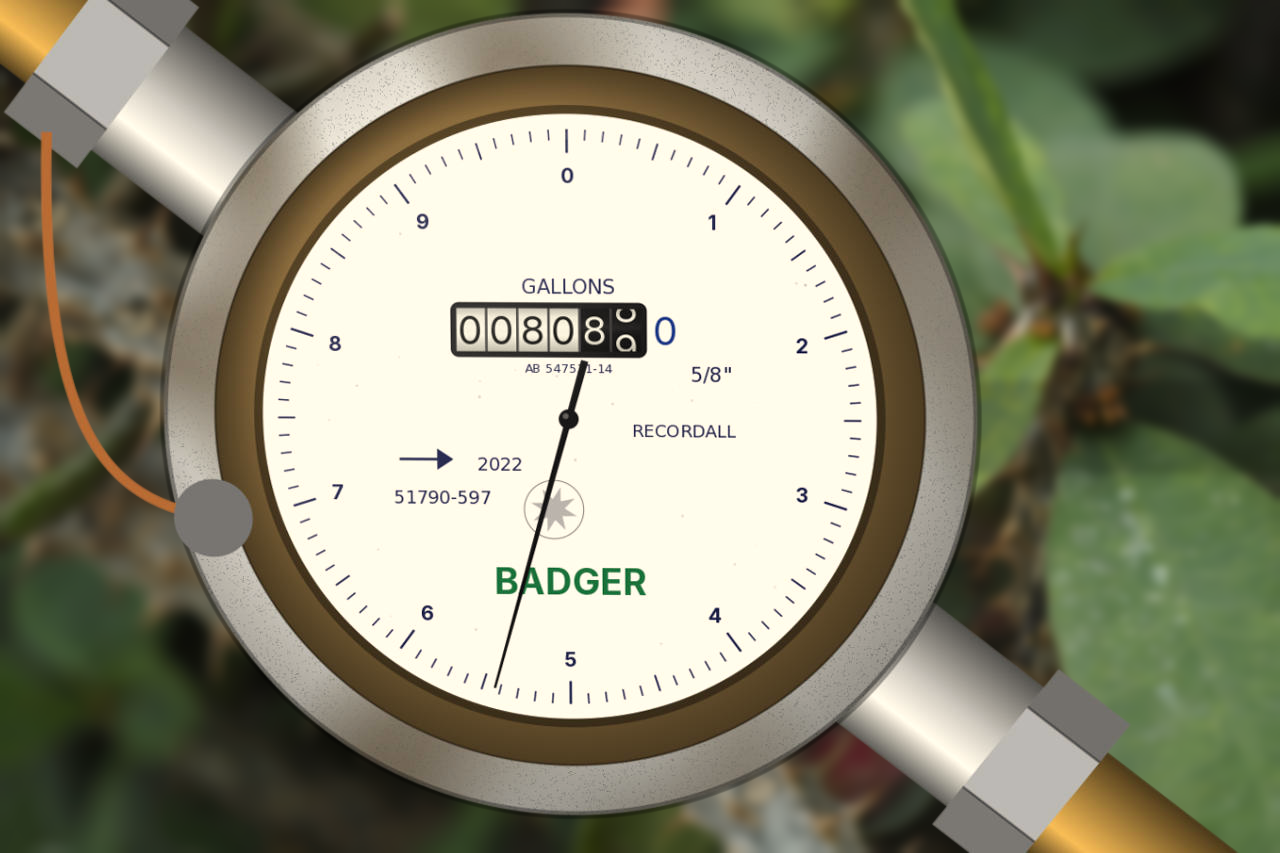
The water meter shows value=80885.4 unit=gal
